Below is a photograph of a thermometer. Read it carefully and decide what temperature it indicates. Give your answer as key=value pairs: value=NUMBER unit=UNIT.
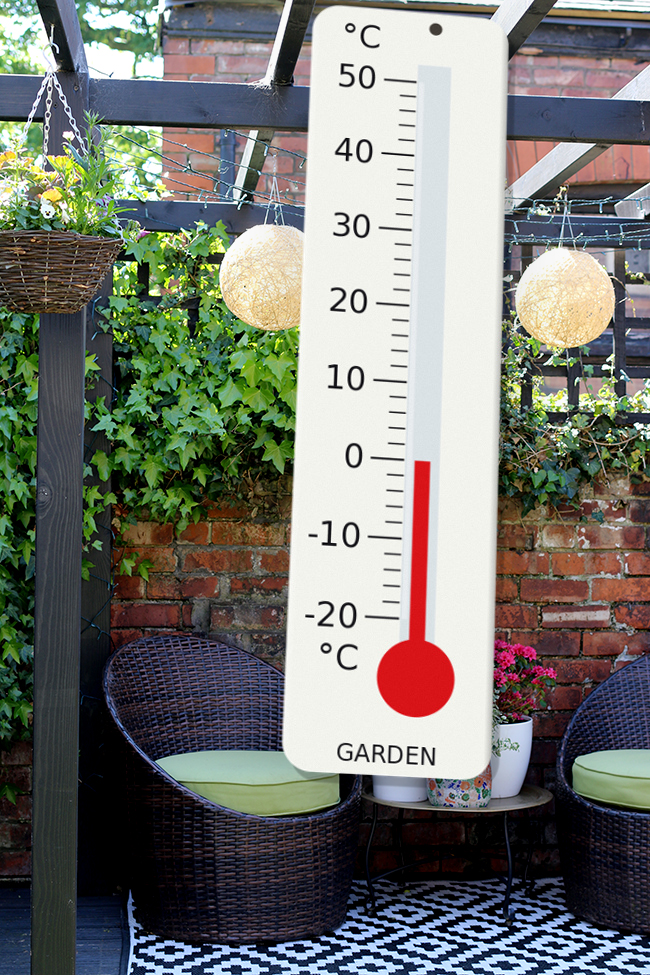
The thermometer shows value=0 unit=°C
